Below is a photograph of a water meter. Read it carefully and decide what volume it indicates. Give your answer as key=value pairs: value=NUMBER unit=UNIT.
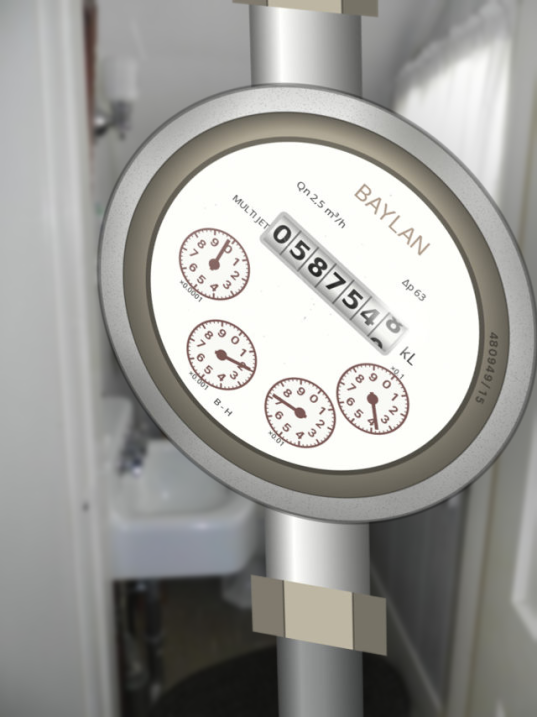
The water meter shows value=587548.3719 unit=kL
